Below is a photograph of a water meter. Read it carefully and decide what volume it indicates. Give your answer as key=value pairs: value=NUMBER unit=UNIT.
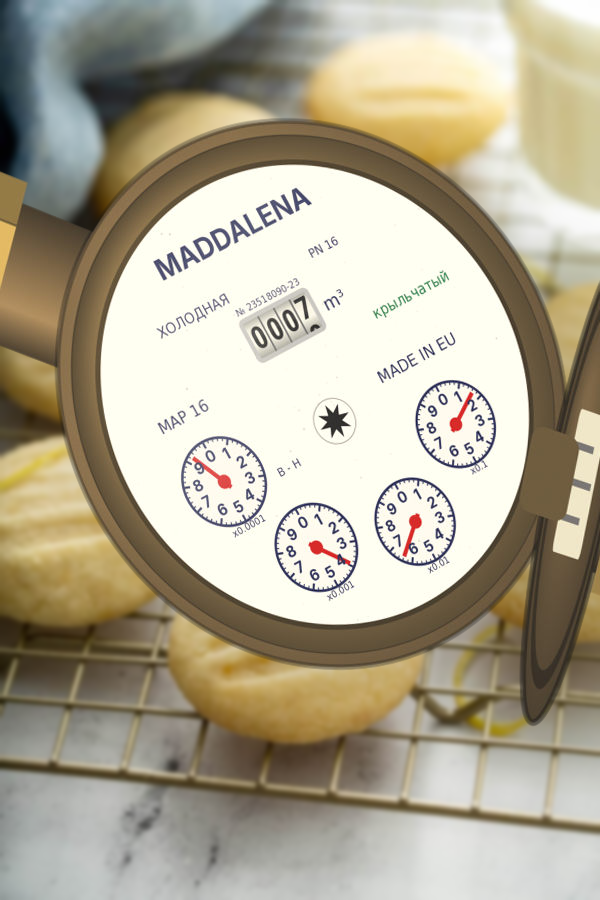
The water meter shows value=7.1639 unit=m³
